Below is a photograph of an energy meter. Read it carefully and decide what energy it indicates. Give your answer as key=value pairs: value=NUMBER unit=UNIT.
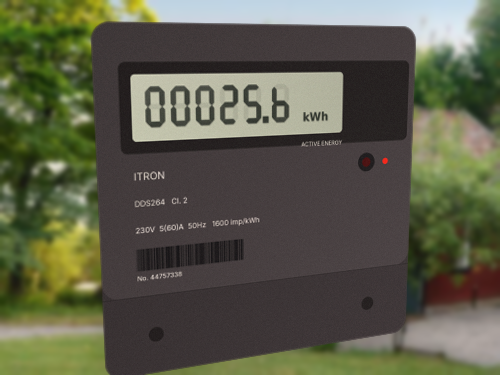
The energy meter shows value=25.6 unit=kWh
